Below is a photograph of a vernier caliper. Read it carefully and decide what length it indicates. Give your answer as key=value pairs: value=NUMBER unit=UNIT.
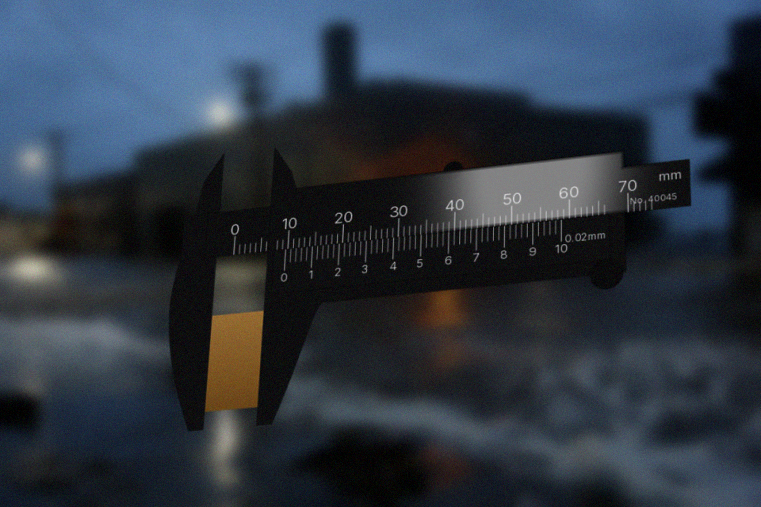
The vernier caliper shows value=9.6 unit=mm
